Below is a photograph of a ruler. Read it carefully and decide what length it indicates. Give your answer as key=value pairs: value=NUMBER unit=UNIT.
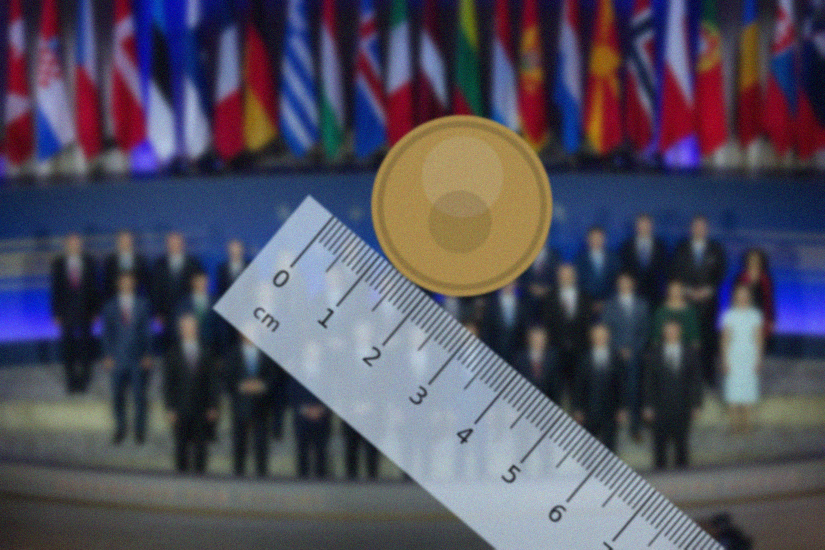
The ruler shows value=3 unit=cm
